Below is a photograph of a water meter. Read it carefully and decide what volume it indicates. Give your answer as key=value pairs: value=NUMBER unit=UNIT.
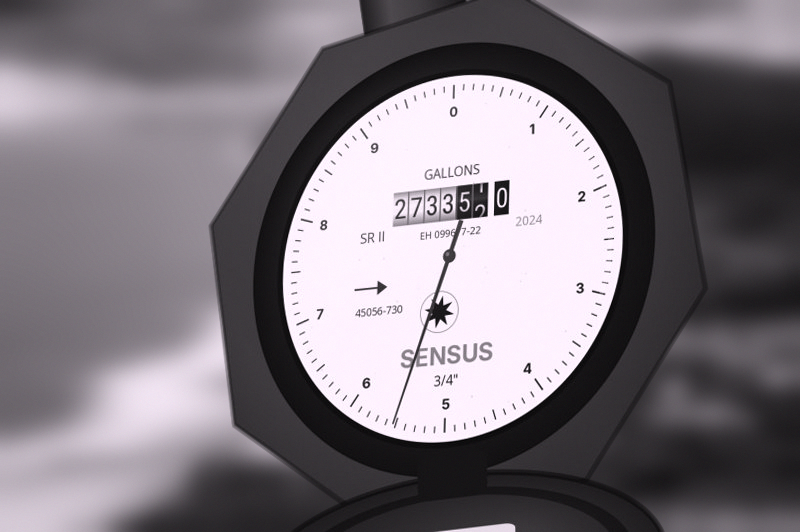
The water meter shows value=2733515.5 unit=gal
